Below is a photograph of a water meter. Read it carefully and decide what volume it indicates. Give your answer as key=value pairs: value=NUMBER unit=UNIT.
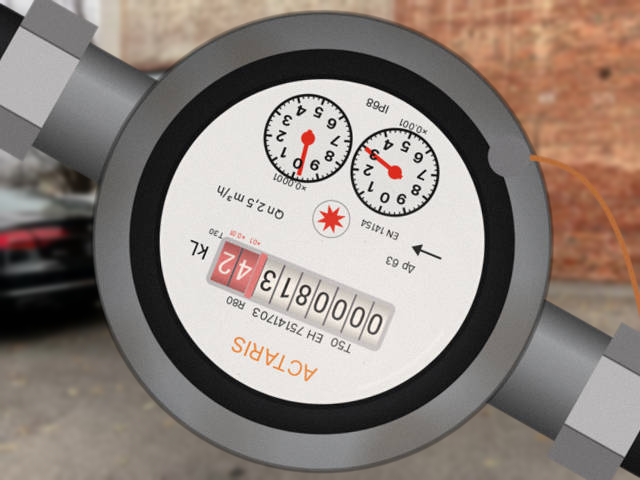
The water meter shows value=813.4229 unit=kL
